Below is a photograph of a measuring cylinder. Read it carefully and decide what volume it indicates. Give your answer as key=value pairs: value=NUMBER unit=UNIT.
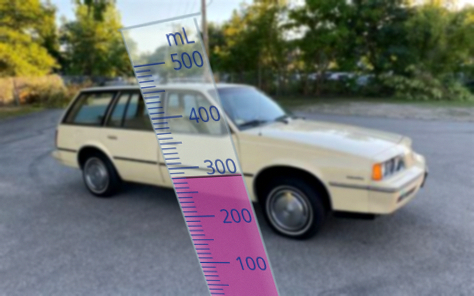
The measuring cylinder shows value=280 unit=mL
